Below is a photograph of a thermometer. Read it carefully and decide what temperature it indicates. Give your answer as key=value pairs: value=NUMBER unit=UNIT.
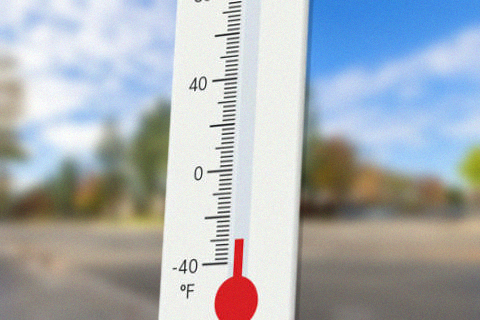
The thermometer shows value=-30 unit=°F
